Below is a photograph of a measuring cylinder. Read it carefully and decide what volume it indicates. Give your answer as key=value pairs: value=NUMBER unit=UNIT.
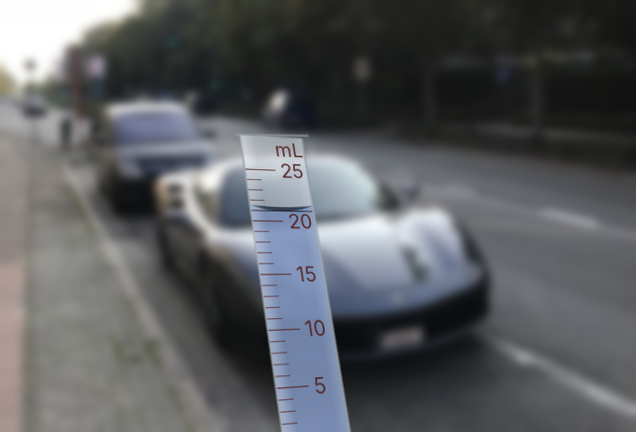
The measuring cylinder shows value=21 unit=mL
